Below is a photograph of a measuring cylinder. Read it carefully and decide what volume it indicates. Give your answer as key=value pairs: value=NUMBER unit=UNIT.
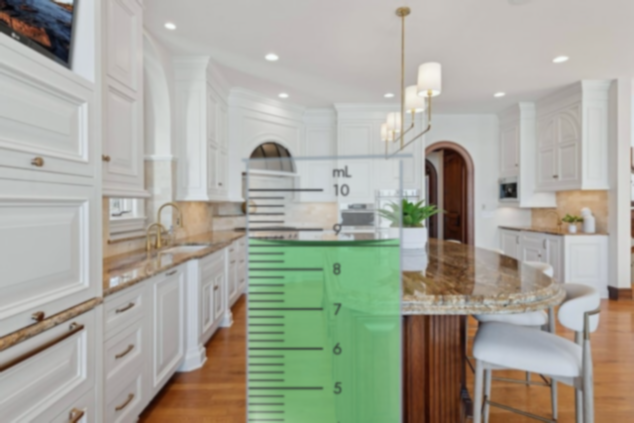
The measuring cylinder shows value=8.6 unit=mL
